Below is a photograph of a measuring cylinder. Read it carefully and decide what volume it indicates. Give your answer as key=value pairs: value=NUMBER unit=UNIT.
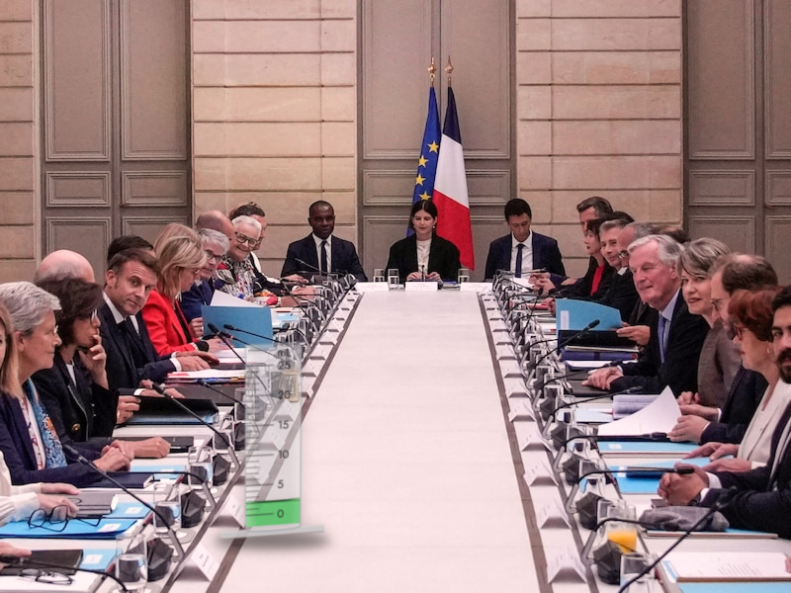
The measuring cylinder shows value=2 unit=mL
